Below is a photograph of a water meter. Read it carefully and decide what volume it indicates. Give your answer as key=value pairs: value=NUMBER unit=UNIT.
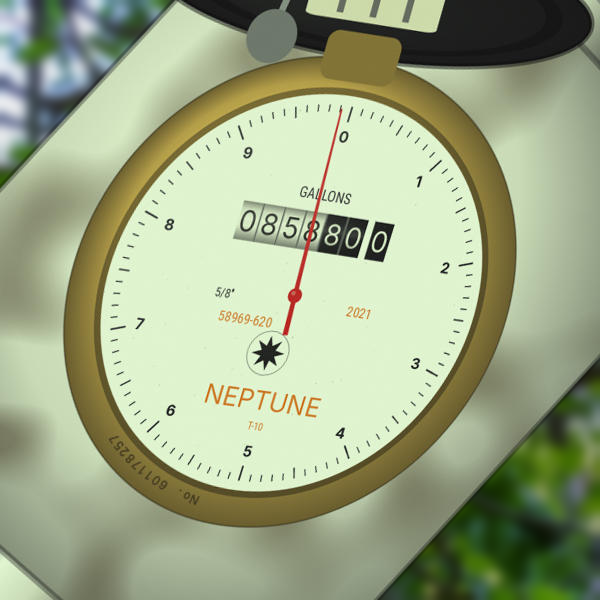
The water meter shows value=858799.9 unit=gal
